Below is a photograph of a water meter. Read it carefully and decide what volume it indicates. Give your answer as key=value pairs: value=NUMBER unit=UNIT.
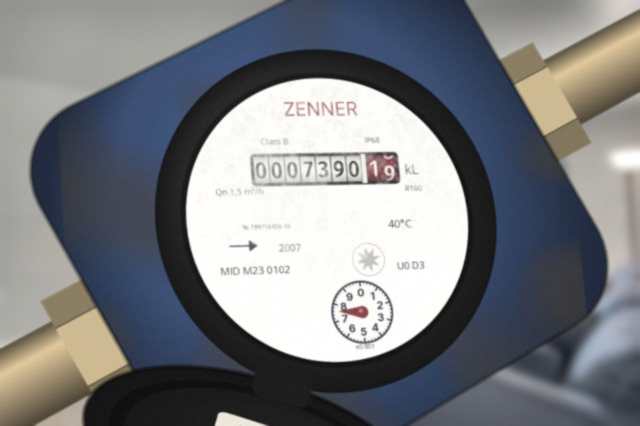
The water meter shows value=7390.187 unit=kL
